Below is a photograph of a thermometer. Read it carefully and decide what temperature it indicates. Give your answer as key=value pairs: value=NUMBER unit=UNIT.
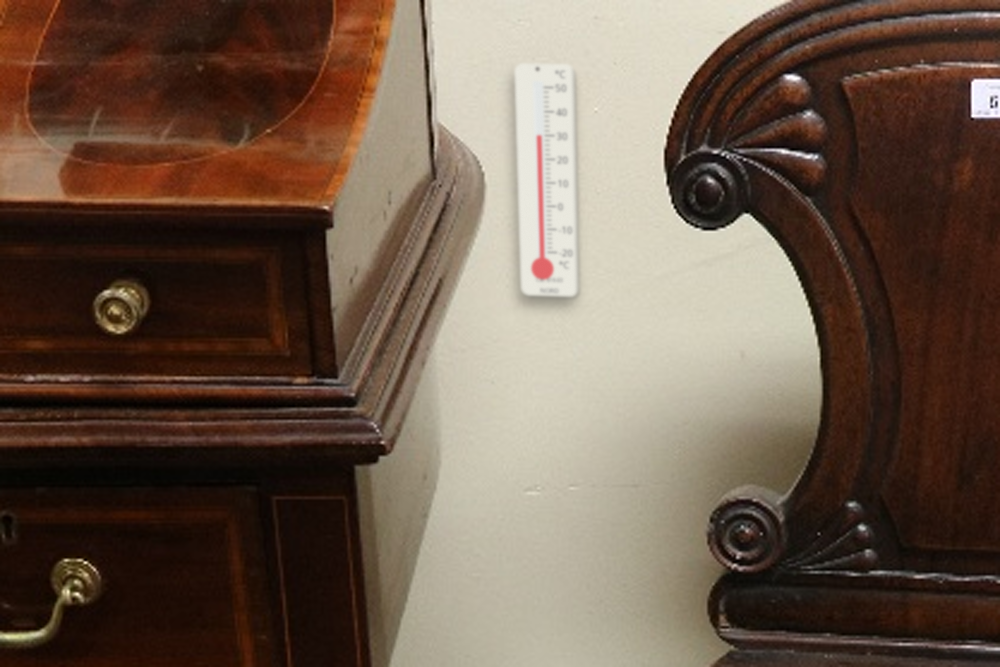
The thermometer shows value=30 unit=°C
